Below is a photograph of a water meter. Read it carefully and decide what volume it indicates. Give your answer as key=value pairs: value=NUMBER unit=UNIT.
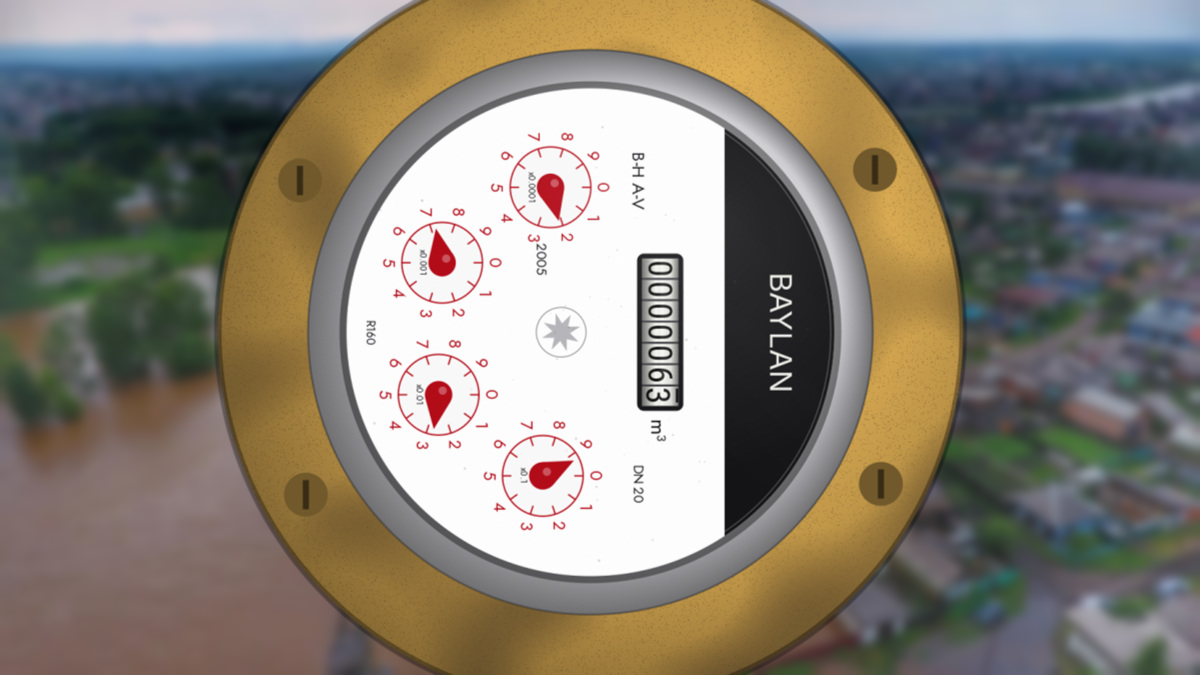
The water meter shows value=62.9272 unit=m³
